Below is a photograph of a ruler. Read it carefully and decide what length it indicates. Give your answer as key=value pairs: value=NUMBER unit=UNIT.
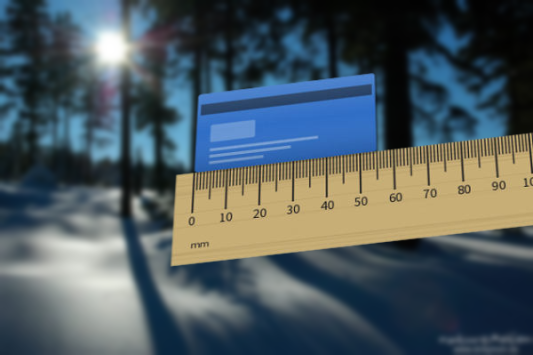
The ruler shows value=55 unit=mm
